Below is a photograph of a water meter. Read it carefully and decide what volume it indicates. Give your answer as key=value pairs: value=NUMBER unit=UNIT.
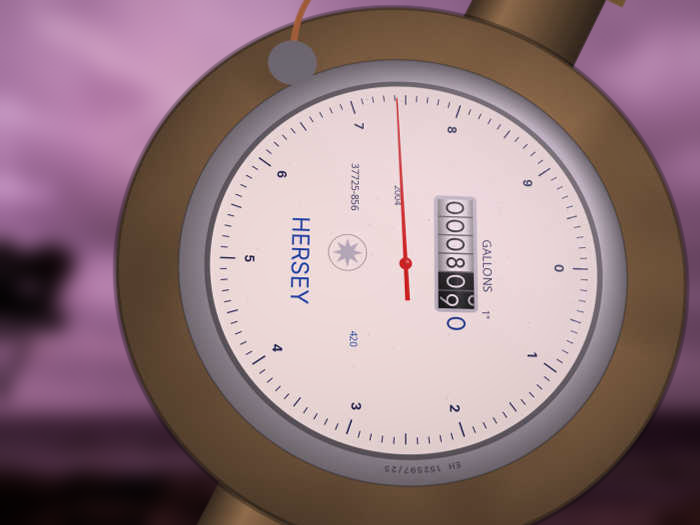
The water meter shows value=8087.4 unit=gal
